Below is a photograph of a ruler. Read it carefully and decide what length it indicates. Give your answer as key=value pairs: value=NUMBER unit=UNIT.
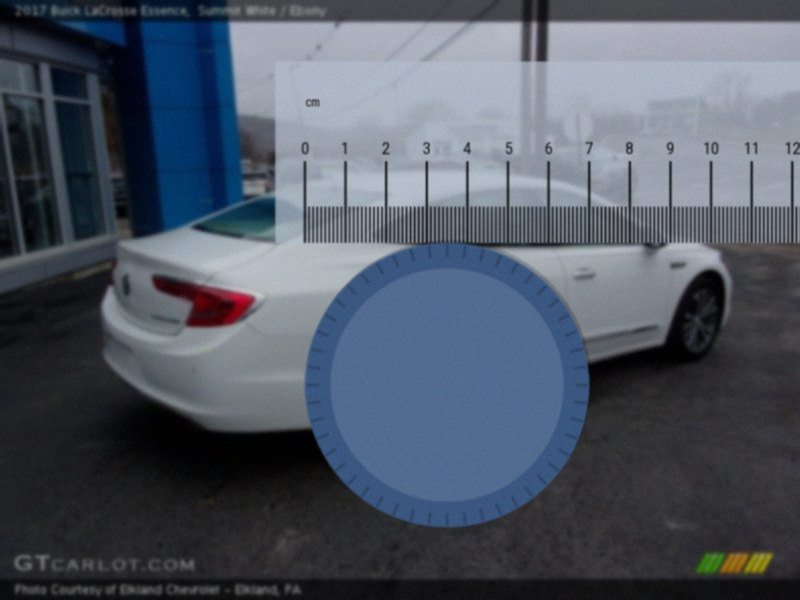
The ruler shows value=7 unit=cm
